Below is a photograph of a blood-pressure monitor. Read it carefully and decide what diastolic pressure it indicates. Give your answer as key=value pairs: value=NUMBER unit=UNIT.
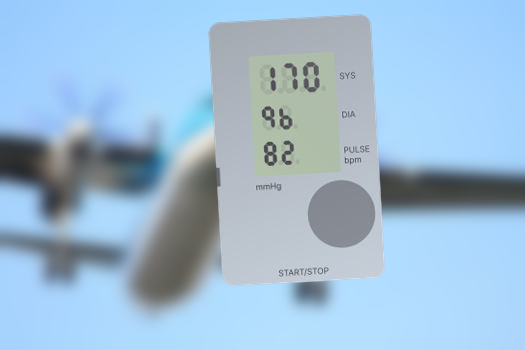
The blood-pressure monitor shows value=96 unit=mmHg
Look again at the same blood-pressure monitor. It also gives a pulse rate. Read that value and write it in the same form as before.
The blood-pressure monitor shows value=82 unit=bpm
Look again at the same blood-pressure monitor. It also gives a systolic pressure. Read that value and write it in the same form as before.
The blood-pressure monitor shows value=170 unit=mmHg
